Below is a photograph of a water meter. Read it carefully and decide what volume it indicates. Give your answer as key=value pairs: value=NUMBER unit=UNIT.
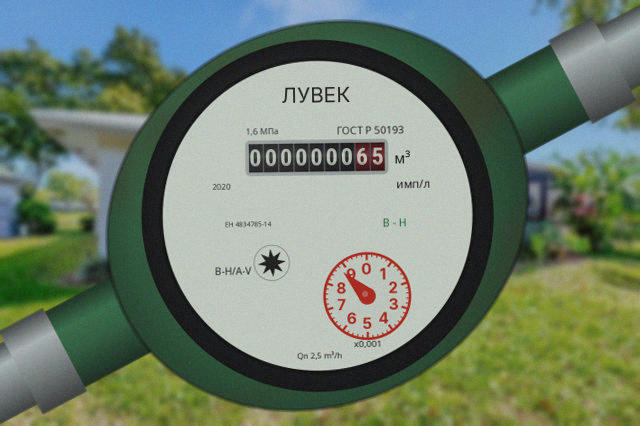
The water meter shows value=0.658 unit=m³
